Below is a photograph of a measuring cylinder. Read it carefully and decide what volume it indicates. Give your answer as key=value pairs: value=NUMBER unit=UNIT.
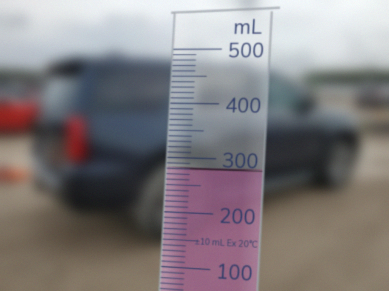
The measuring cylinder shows value=280 unit=mL
